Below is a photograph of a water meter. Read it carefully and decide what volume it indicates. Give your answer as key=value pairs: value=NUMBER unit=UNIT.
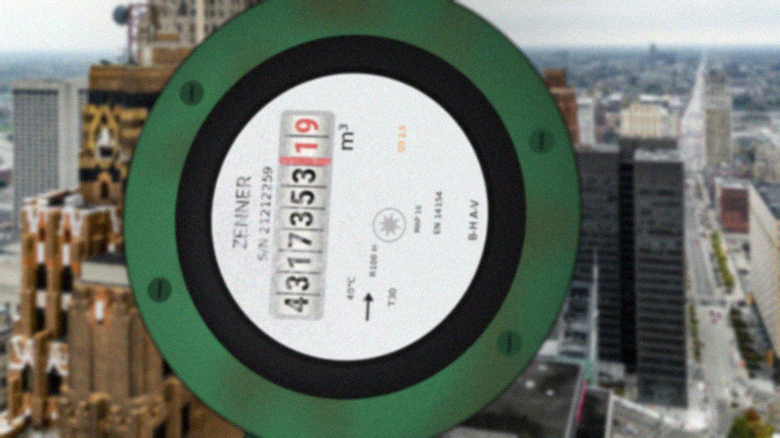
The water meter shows value=4317353.19 unit=m³
